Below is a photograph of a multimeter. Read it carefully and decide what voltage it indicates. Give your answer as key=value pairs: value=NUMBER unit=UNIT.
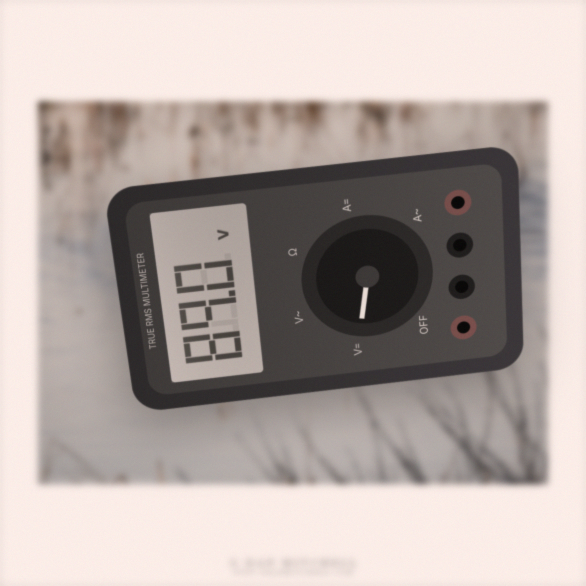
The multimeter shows value=89.0 unit=V
